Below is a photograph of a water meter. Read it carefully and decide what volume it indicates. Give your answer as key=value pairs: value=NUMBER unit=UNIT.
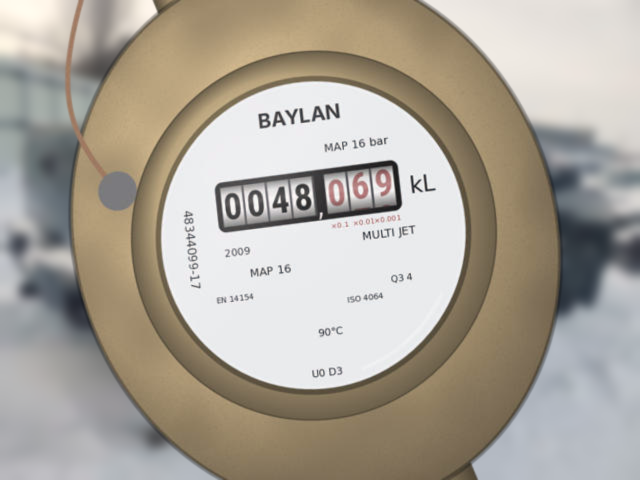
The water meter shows value=48.069 unit=kL
